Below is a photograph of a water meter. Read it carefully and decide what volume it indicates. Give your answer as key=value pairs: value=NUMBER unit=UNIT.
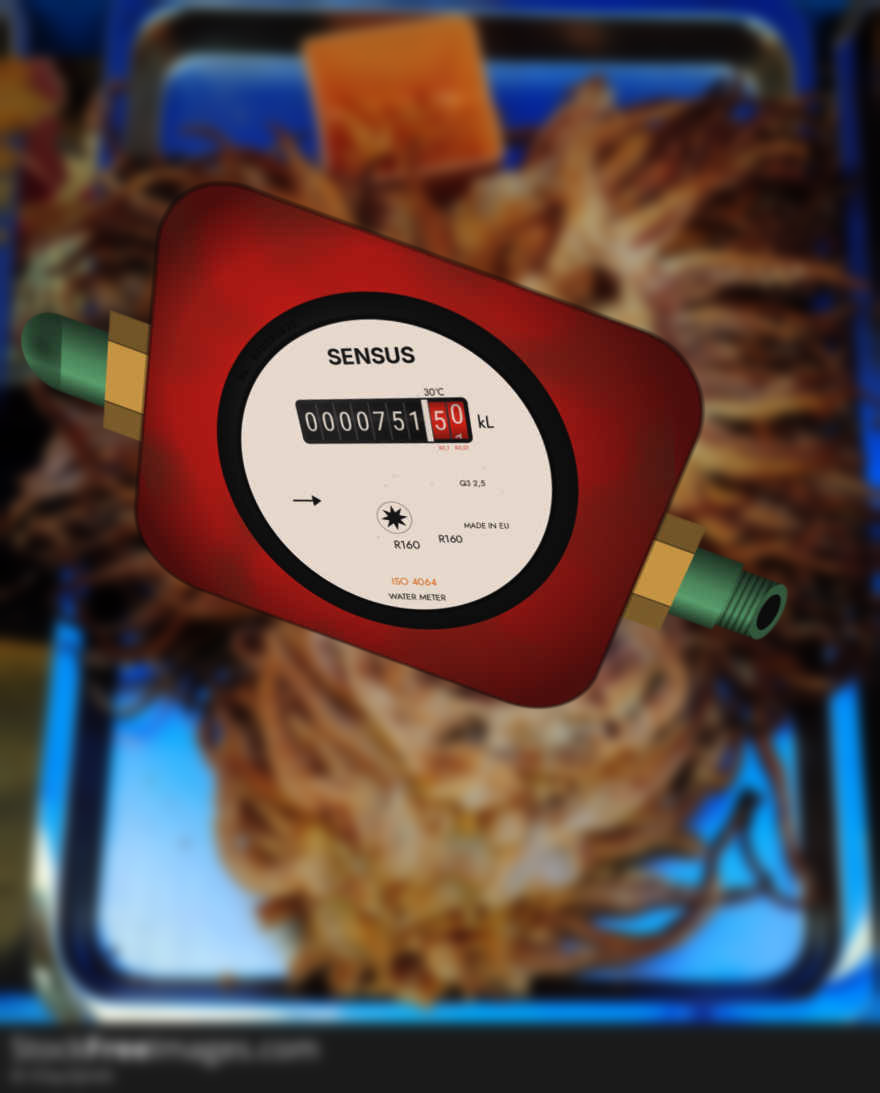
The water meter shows value=751.50 unit=kL
